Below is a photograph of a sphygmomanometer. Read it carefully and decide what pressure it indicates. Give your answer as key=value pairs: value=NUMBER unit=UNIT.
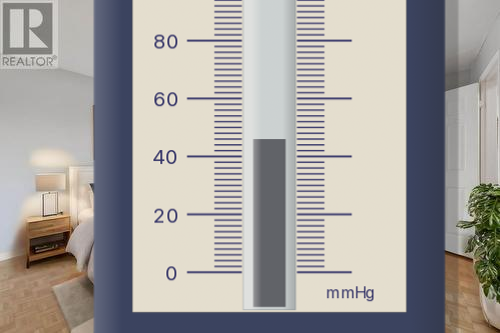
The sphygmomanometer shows value=46 unit=mmHg
